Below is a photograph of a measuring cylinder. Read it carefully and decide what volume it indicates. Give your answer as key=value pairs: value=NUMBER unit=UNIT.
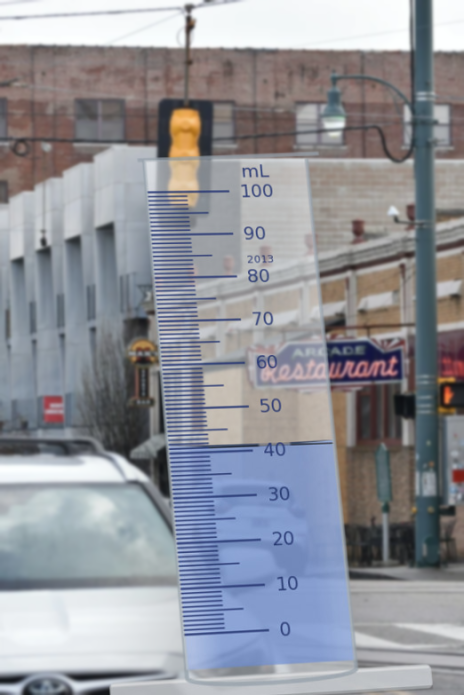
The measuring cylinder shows value=41 unit=mL
